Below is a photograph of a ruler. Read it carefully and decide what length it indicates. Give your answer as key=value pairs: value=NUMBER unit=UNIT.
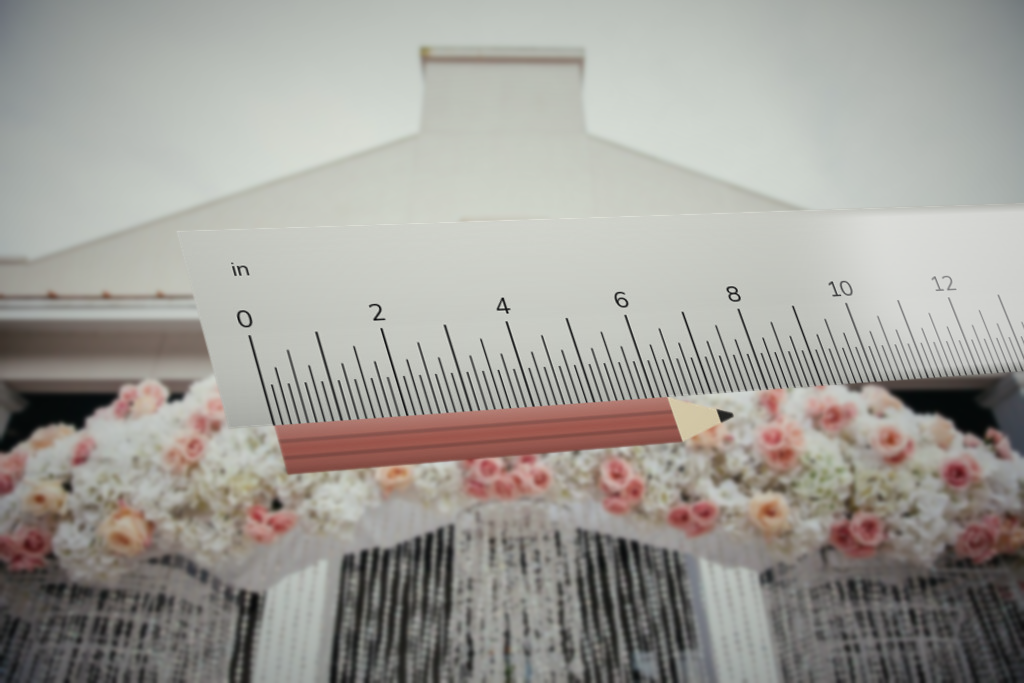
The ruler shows value=7.25 unit=in
